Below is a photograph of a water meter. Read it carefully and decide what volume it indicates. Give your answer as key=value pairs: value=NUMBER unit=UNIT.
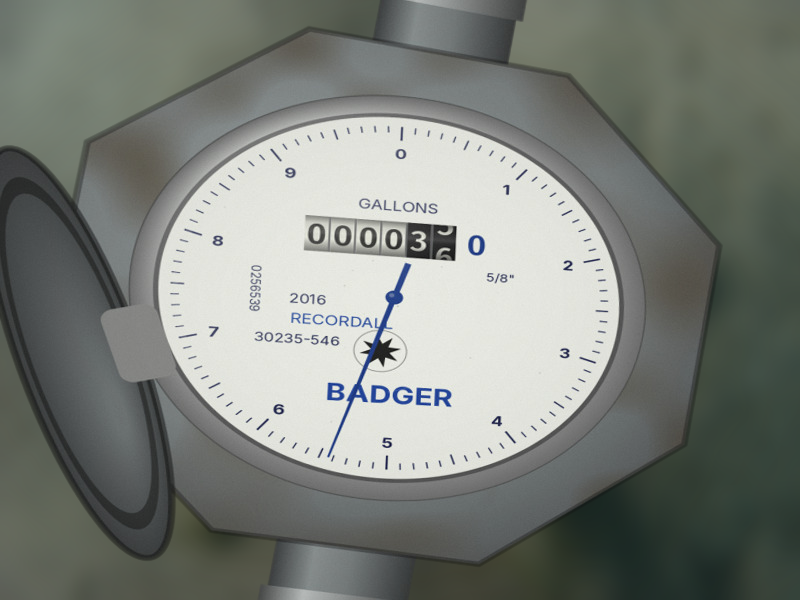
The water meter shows value=355.4 unit=gal
